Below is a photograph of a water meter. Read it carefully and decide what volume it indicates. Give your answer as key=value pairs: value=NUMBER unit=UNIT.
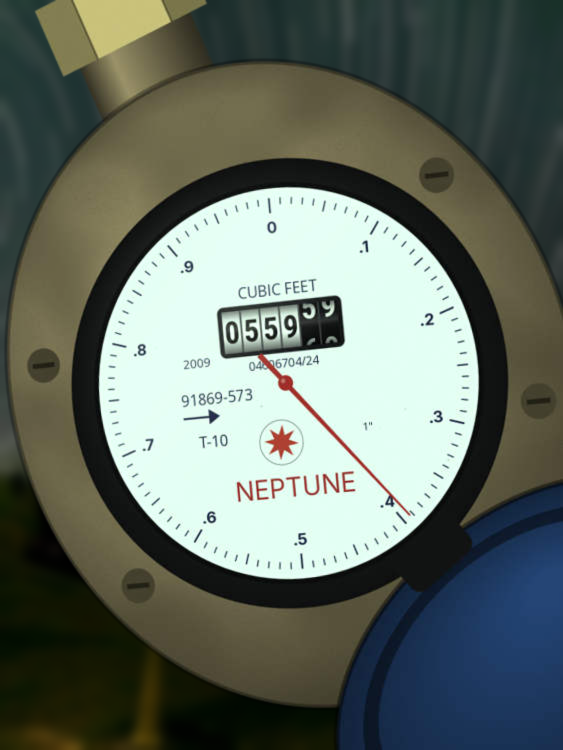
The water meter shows value=55959.39 unit=ft³
